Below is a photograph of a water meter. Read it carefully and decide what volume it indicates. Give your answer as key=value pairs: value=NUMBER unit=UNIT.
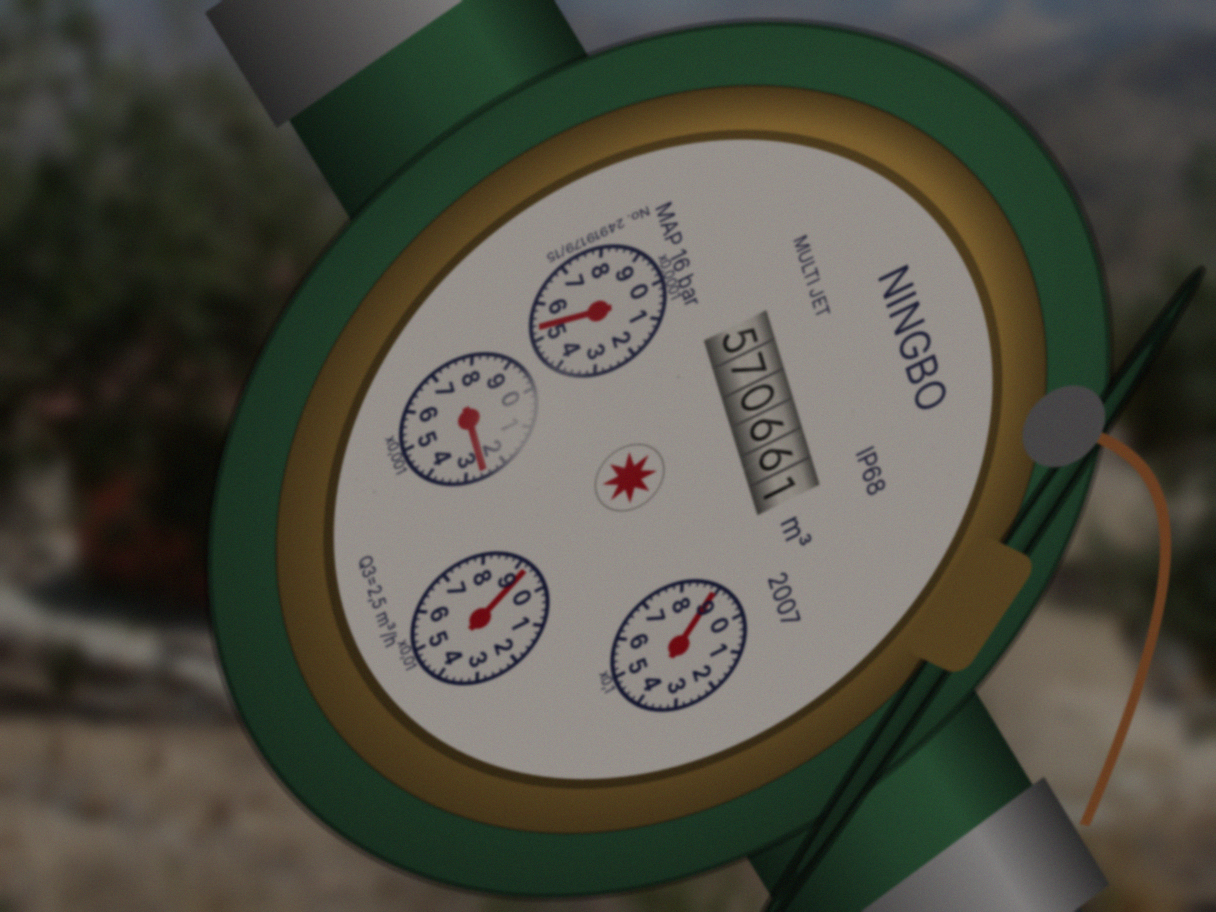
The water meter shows value=570660.8925 unit=m³
